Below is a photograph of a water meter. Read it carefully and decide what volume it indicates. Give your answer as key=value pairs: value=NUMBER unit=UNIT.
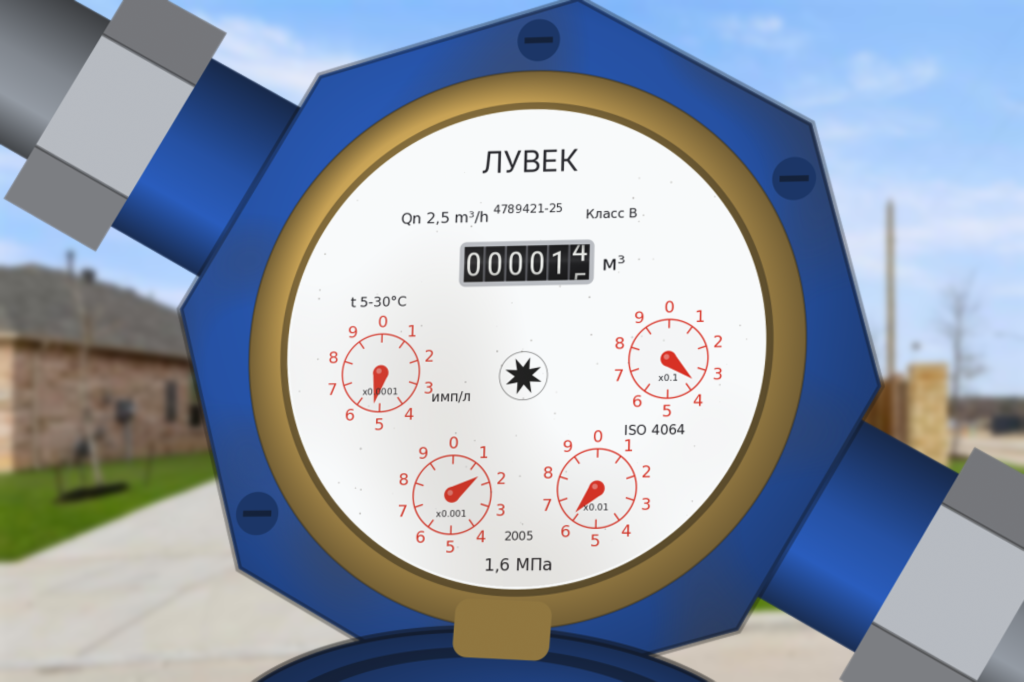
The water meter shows value=14.3615 unit=m³
